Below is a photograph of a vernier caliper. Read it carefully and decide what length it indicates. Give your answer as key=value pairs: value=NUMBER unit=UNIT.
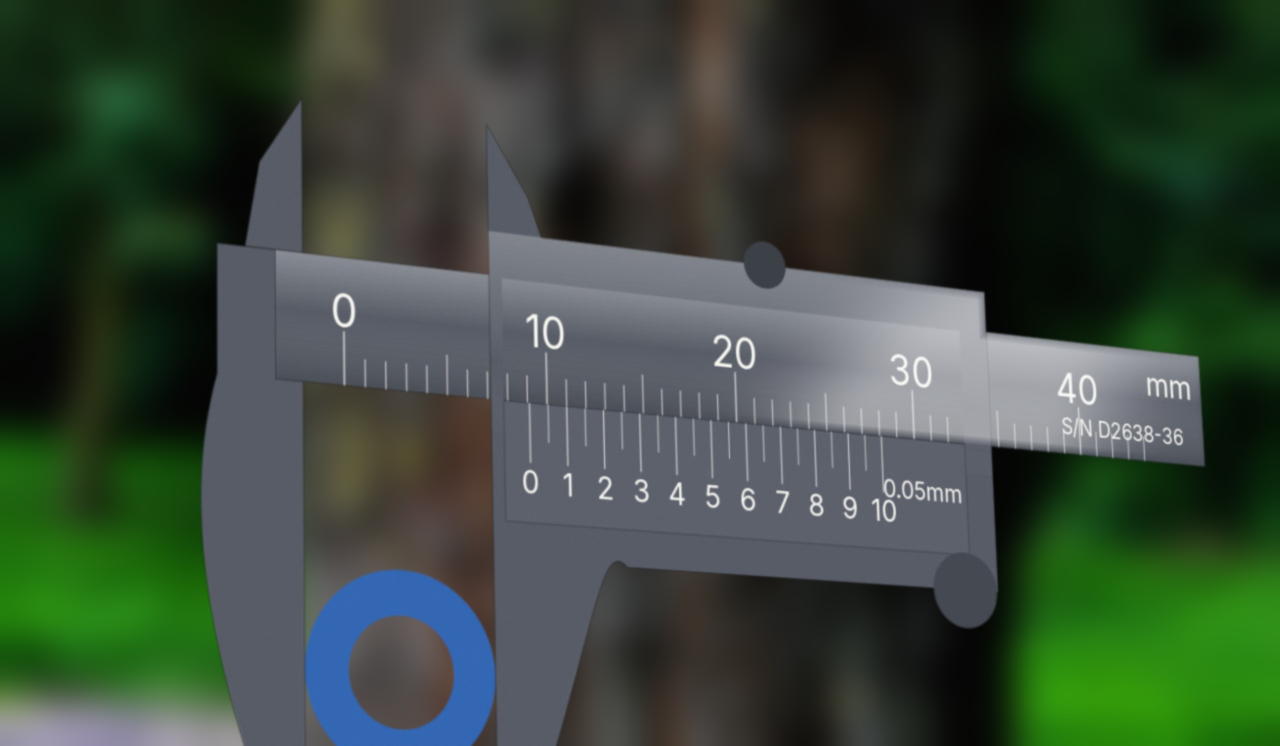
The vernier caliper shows value=9.1 unit=mm
